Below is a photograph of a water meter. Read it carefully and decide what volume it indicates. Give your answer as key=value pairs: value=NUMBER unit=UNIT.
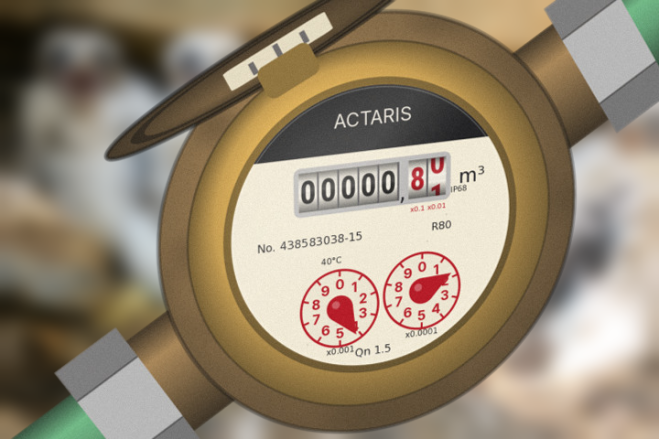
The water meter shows value=0.8041 unit=m³
